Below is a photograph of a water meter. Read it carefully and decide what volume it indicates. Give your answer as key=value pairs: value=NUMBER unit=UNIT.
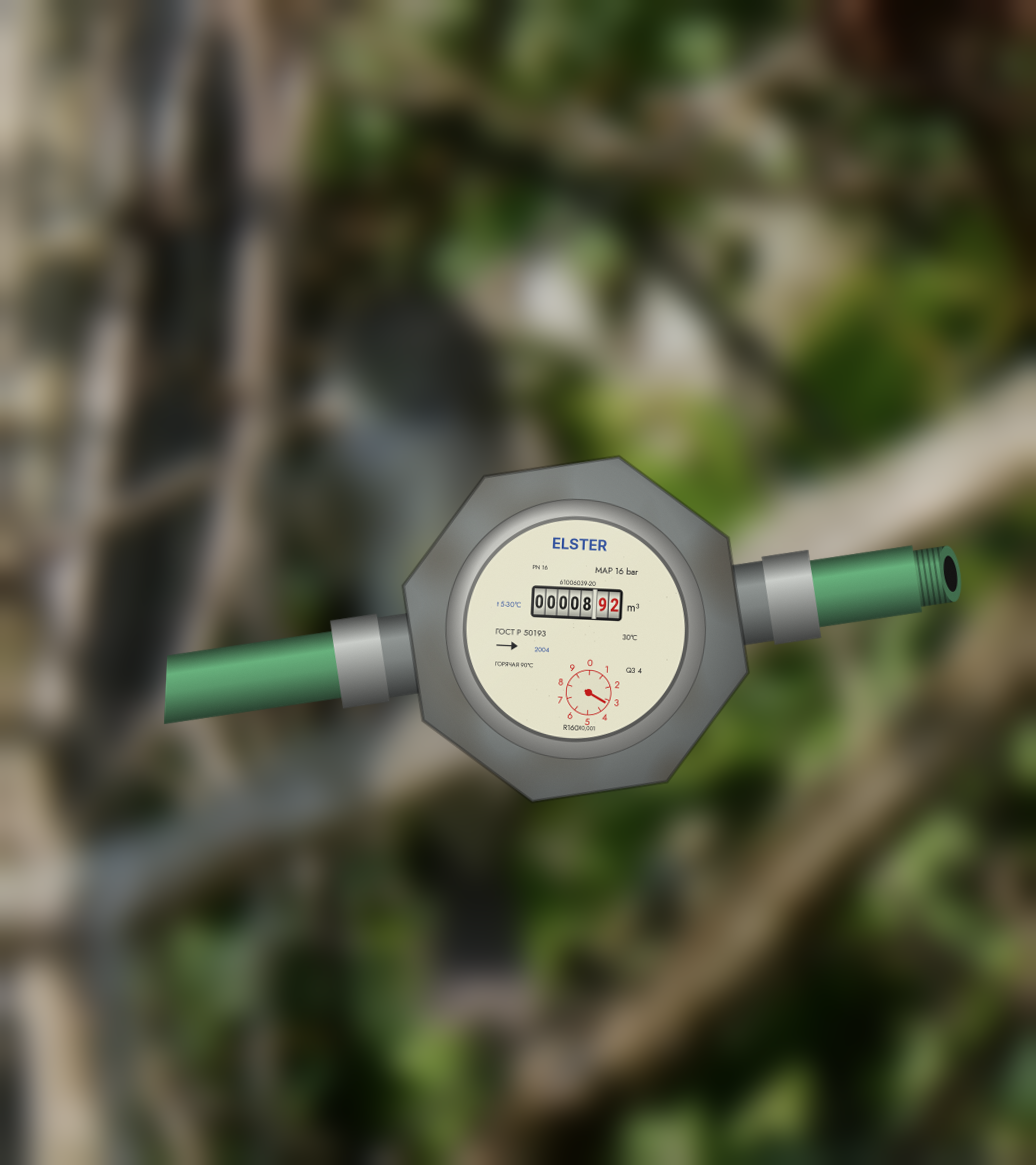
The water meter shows value=8.923 unit=m³
